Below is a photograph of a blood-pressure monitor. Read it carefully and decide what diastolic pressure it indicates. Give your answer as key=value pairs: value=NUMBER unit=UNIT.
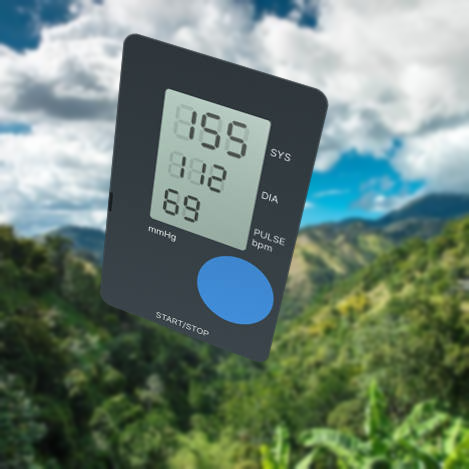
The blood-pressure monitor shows value=112 unit=mmHg
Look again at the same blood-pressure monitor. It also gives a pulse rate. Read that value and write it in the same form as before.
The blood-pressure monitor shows value=69 unit=bpm
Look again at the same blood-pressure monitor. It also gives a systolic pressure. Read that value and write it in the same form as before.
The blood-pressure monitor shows value=155 unit=mmHg
